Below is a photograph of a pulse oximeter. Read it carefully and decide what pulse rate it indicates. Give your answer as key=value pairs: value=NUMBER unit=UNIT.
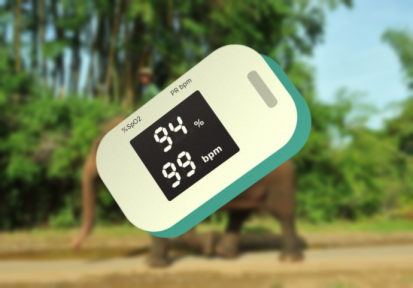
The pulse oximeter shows value=99 unit=bpm
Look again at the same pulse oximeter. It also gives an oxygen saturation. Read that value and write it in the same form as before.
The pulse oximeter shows value=94 unit=%
